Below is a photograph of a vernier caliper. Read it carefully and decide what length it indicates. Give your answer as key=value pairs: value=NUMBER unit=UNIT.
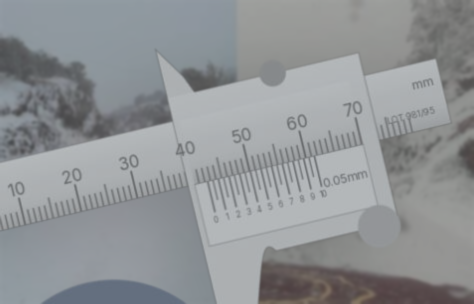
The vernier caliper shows value=42.5 unit=mm
